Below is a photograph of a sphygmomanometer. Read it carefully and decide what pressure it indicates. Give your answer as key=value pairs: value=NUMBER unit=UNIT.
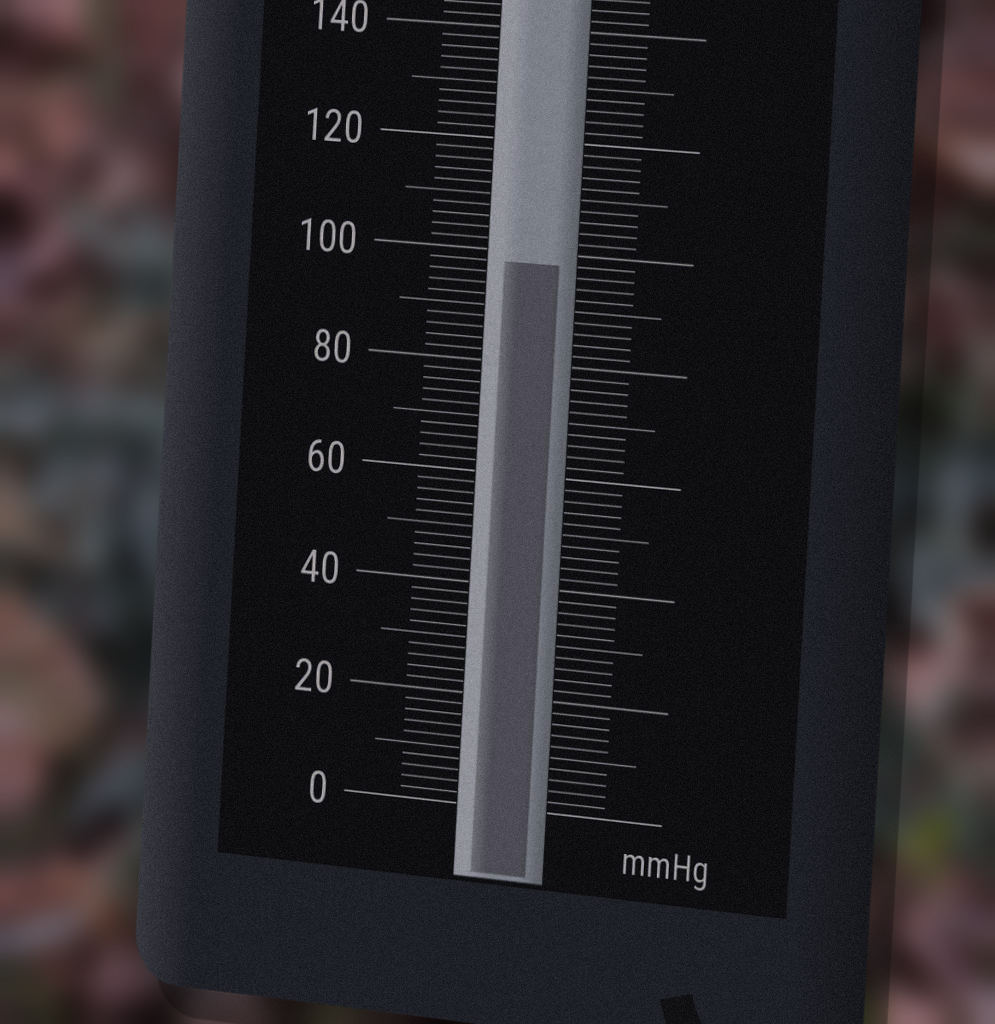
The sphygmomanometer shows value=98 unit=mmHg
